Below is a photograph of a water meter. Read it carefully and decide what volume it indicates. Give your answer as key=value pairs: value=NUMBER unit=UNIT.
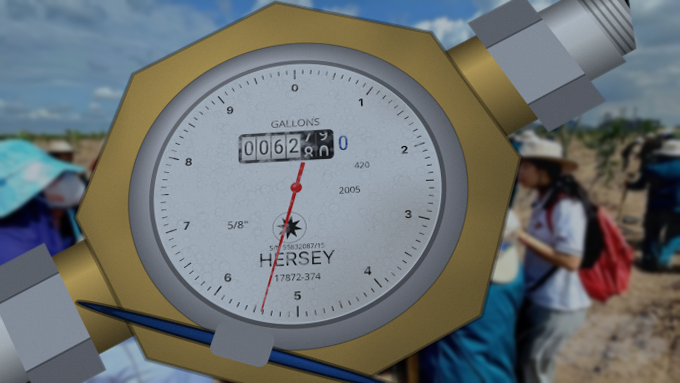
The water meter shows value=62795.4 unit=gal
